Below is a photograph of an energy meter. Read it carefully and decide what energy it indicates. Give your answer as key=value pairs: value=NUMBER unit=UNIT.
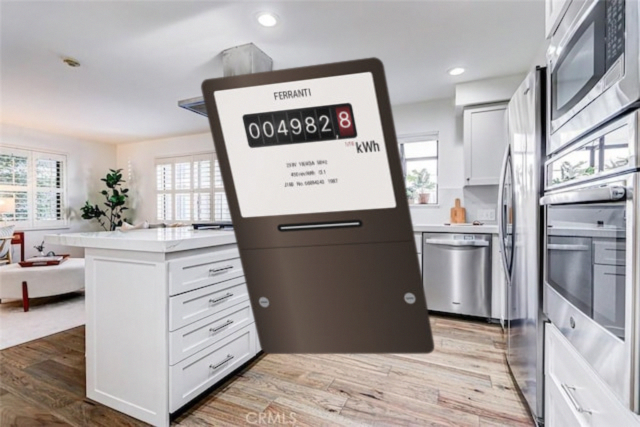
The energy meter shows value=4982.8 unit=kWh
